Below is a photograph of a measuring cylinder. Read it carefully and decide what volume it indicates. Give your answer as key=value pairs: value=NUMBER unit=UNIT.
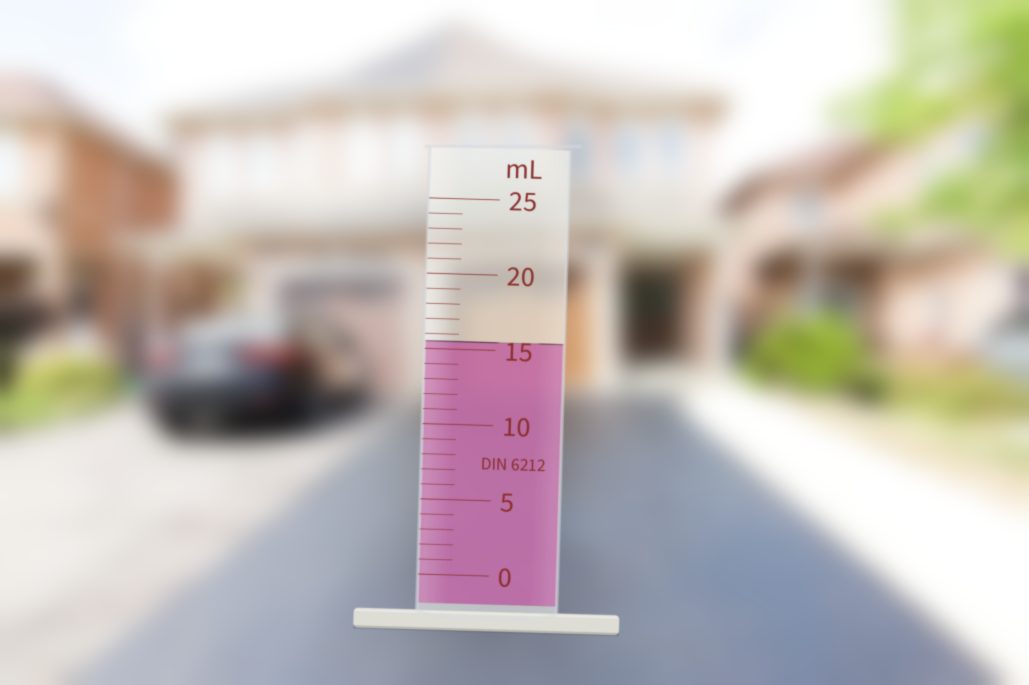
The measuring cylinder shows value=15.5 unit=mL
